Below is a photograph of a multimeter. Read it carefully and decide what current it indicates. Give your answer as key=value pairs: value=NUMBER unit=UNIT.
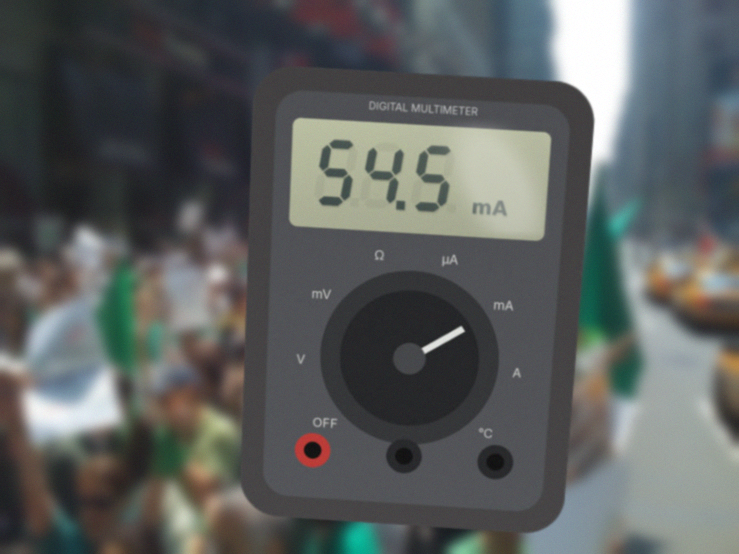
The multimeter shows value=54.5 unit=mA
